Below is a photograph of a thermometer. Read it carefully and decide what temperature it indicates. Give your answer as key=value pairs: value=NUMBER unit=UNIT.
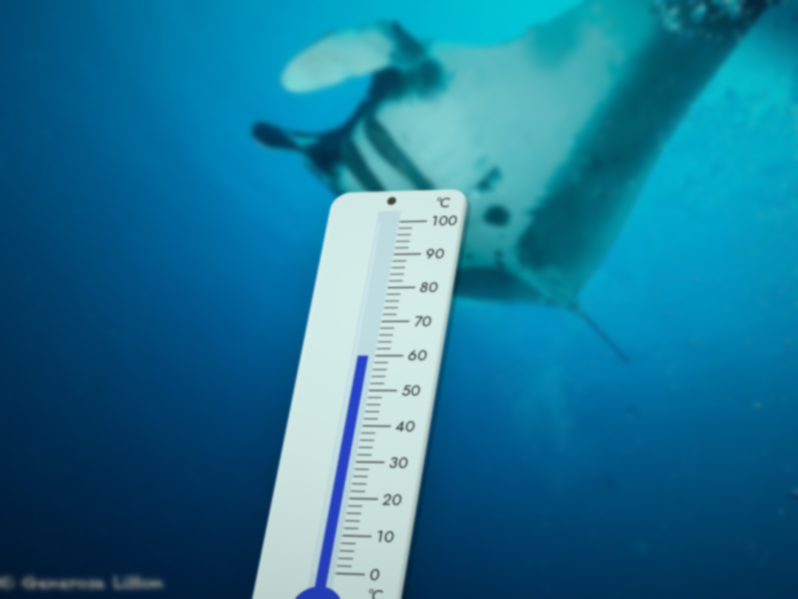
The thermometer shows value=60 unit=°C
